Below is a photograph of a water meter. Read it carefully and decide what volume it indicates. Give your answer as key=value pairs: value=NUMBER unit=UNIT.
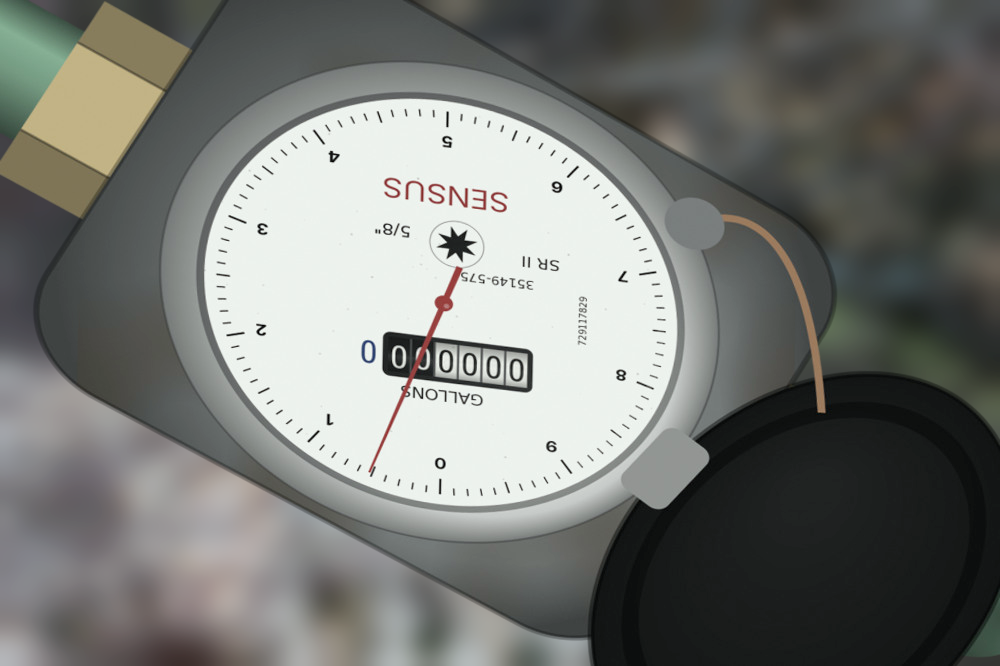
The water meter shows value=0.5 unit=gal
